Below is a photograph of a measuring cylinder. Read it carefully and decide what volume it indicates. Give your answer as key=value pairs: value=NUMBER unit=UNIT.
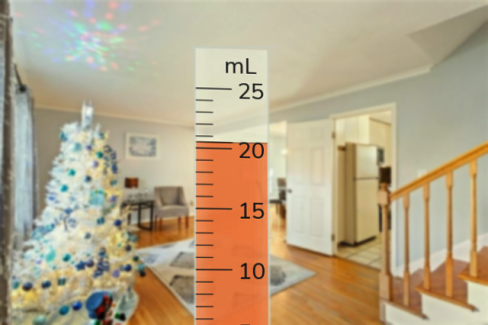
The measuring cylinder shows value=20.5 unit=mL
